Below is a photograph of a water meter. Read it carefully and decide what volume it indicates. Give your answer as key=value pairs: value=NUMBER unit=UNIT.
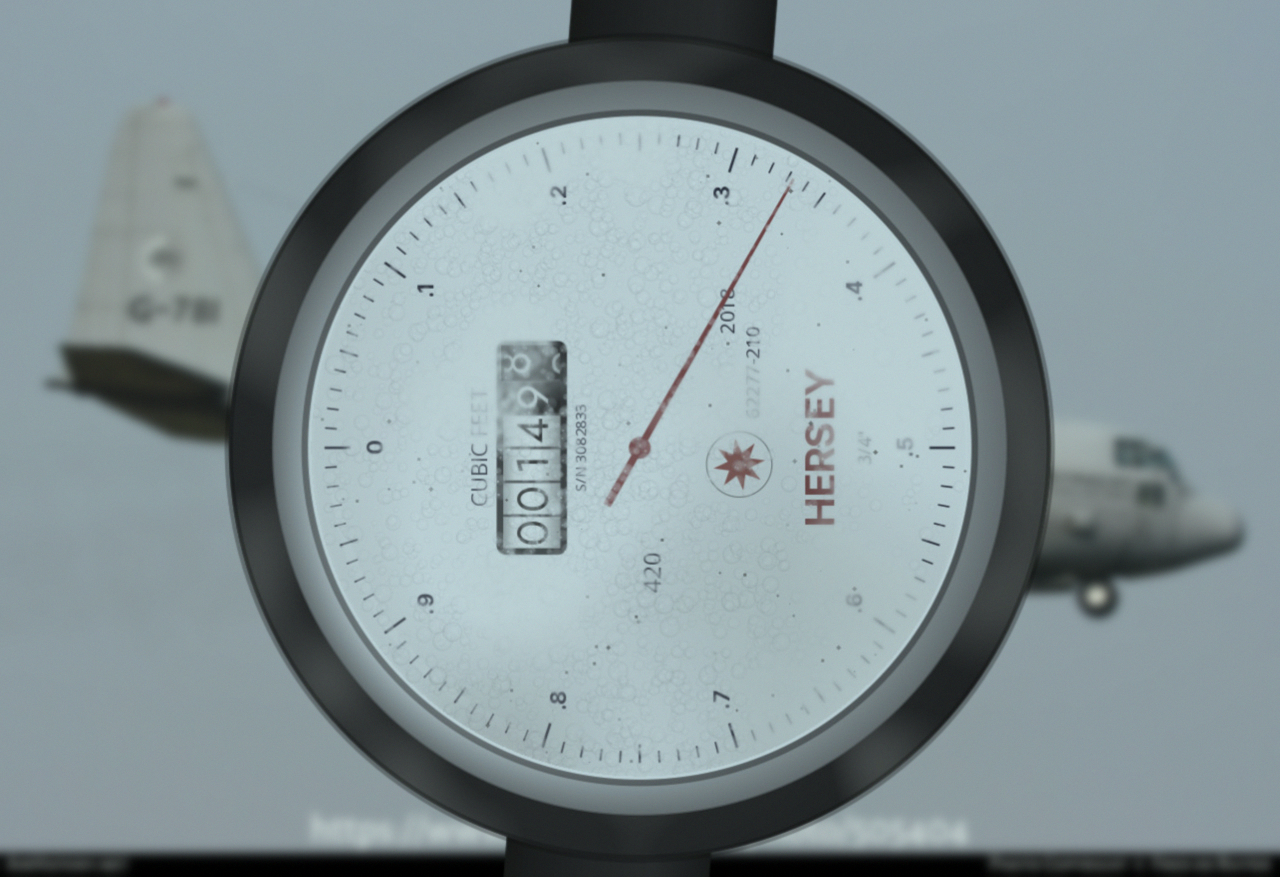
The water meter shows value=1498.33 unit=ft³
